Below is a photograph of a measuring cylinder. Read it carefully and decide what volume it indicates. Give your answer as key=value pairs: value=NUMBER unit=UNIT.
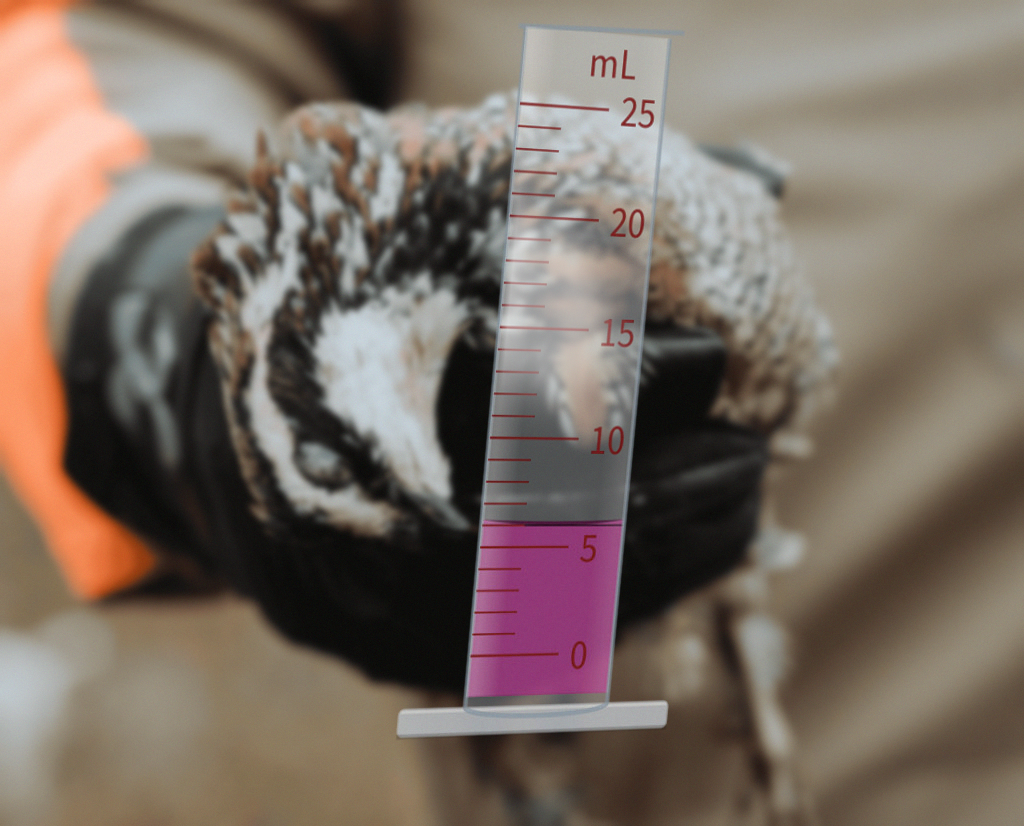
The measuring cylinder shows value=6 unit=mL
